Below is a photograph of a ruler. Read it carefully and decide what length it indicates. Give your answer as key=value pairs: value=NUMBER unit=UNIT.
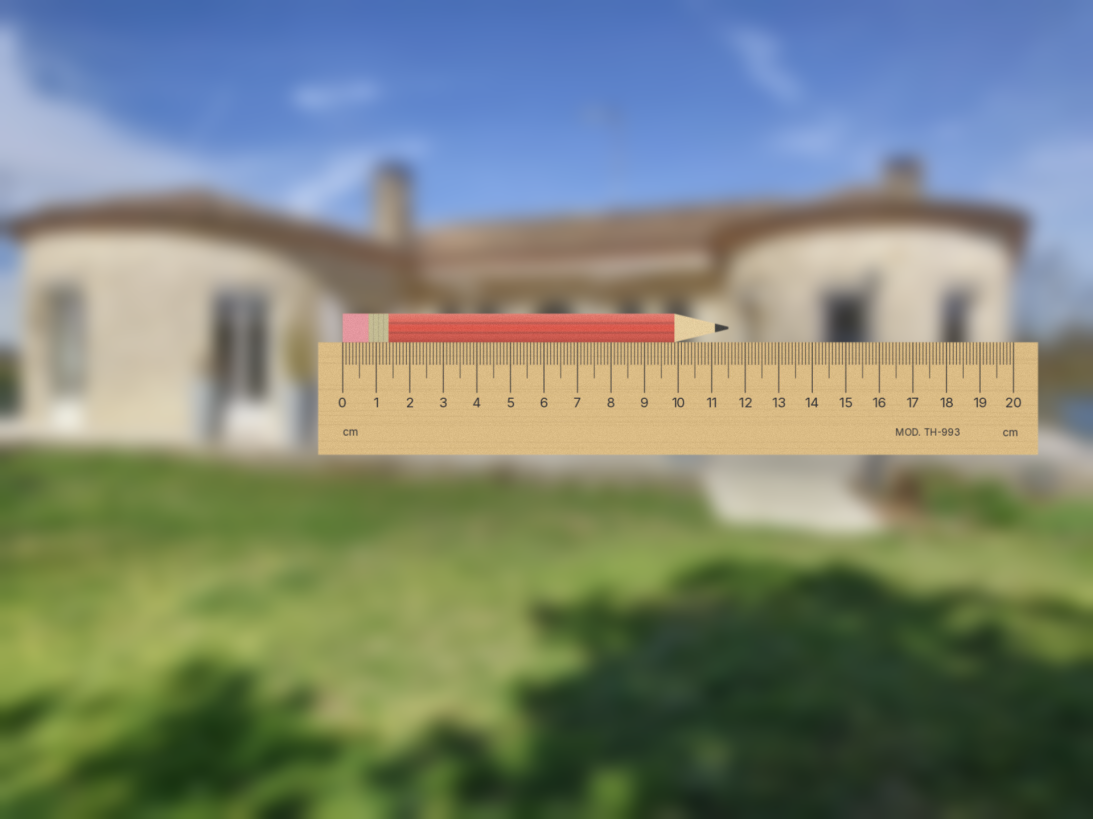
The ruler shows value=11.5 unit=cm
